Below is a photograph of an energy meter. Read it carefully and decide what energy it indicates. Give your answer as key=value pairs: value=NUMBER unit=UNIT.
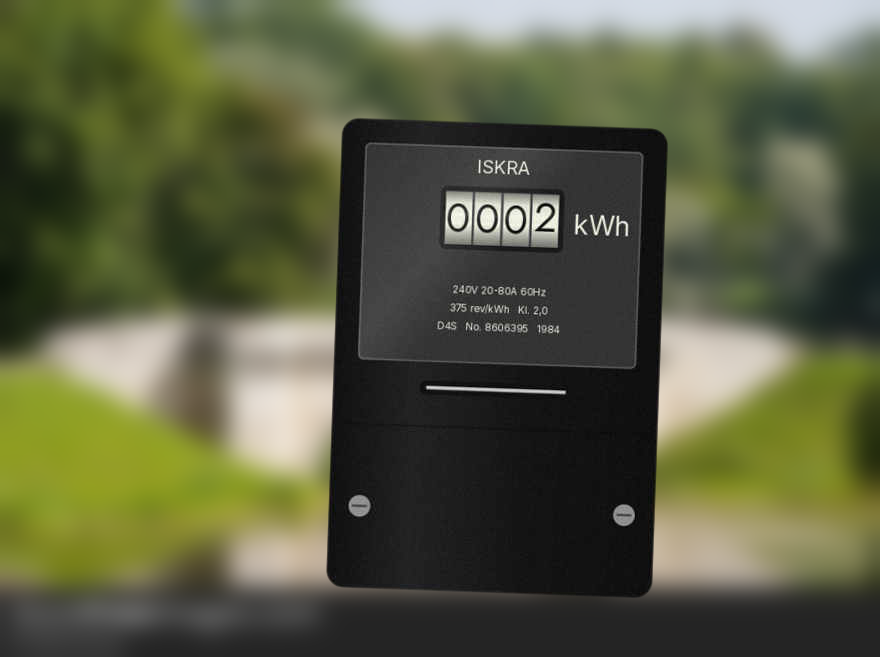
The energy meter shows value=2 unit=kWh
